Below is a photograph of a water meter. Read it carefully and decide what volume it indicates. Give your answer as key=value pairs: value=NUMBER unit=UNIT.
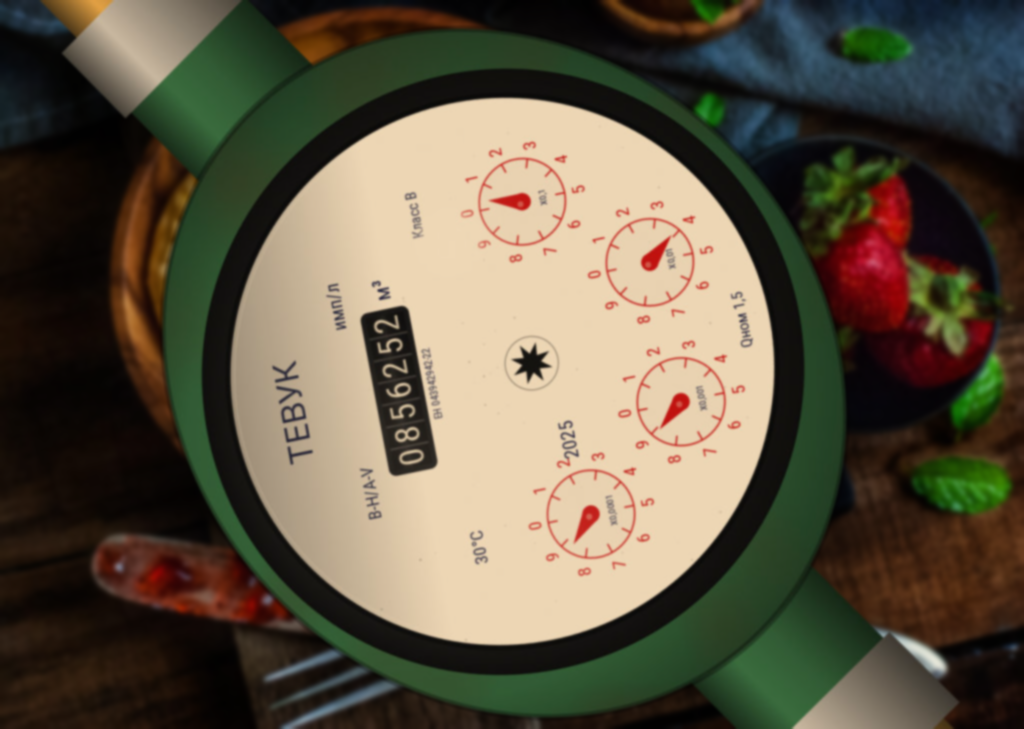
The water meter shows value=856252.0388 unit=m³
